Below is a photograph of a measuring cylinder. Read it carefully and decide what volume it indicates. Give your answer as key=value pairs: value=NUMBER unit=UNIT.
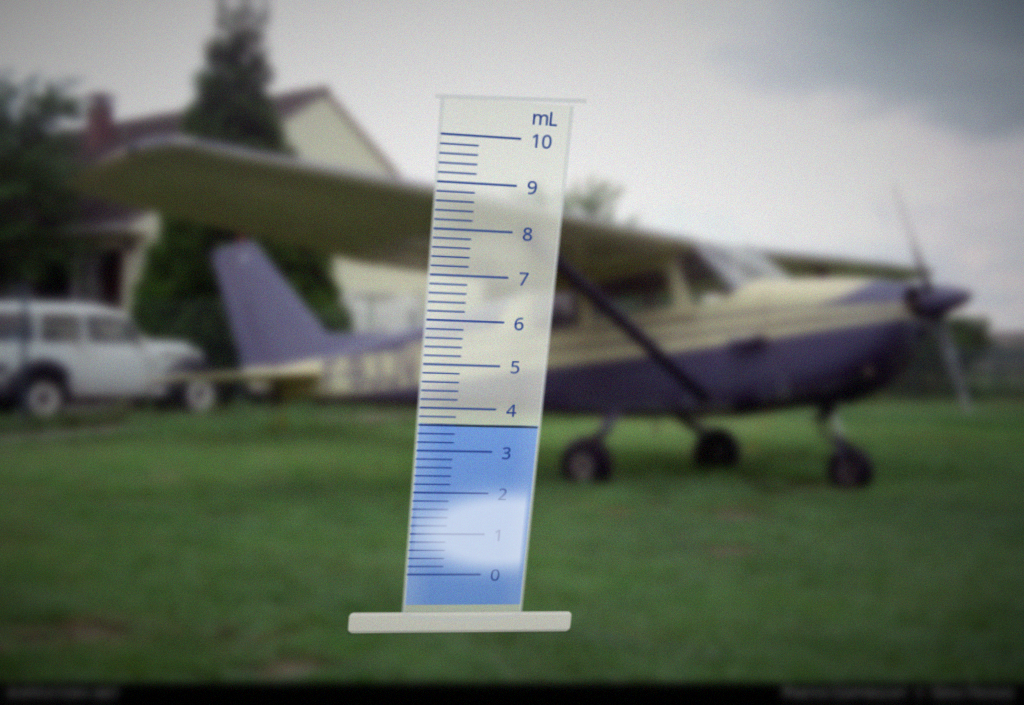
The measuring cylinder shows value=3.6 unit=mL
